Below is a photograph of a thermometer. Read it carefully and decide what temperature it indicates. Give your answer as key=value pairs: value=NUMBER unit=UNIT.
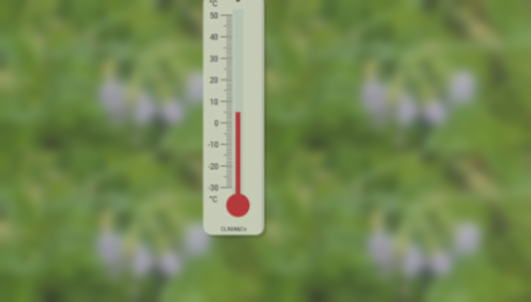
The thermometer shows value=5 unit=°C
